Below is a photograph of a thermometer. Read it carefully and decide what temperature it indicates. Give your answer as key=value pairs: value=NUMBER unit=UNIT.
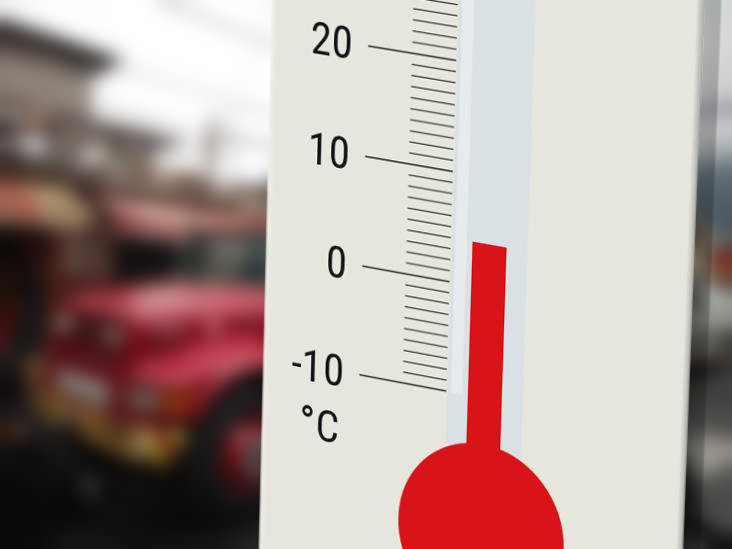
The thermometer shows value=4 unit=°C
